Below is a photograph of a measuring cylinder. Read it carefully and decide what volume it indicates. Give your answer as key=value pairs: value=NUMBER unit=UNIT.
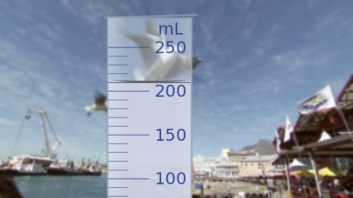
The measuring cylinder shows value=210 unit=mL
